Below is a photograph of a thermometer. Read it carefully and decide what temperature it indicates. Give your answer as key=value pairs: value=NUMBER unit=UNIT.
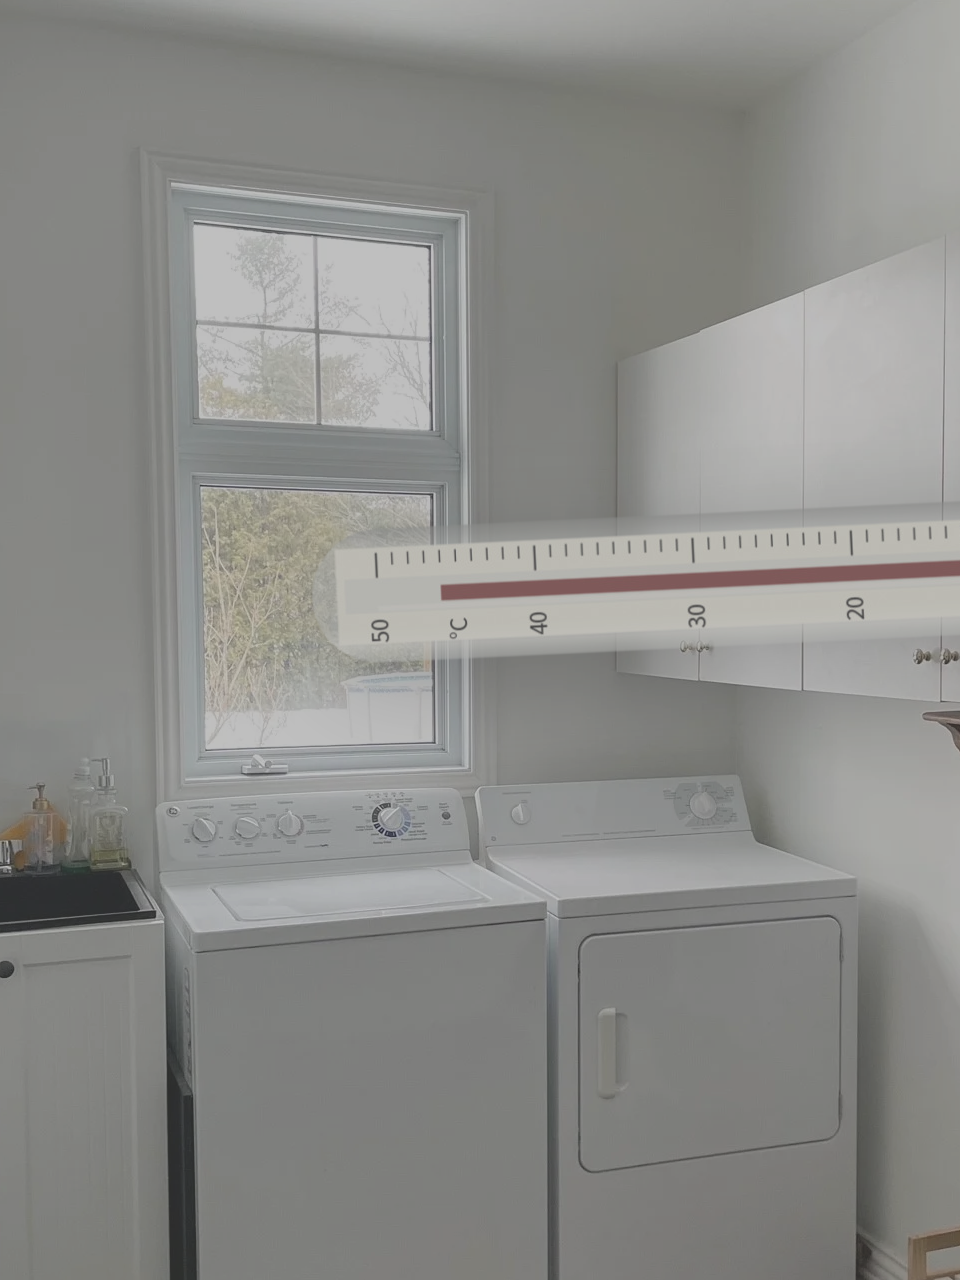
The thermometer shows value=46 unit=°C
